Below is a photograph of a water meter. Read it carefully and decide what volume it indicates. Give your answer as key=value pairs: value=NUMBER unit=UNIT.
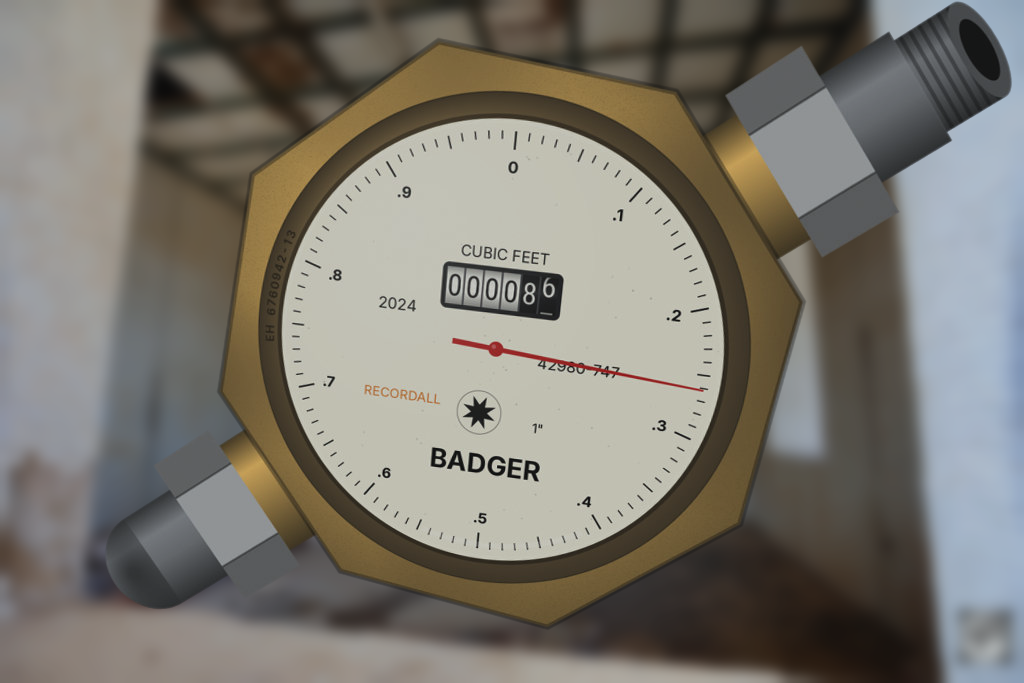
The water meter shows value=86.26 unit=ft³
